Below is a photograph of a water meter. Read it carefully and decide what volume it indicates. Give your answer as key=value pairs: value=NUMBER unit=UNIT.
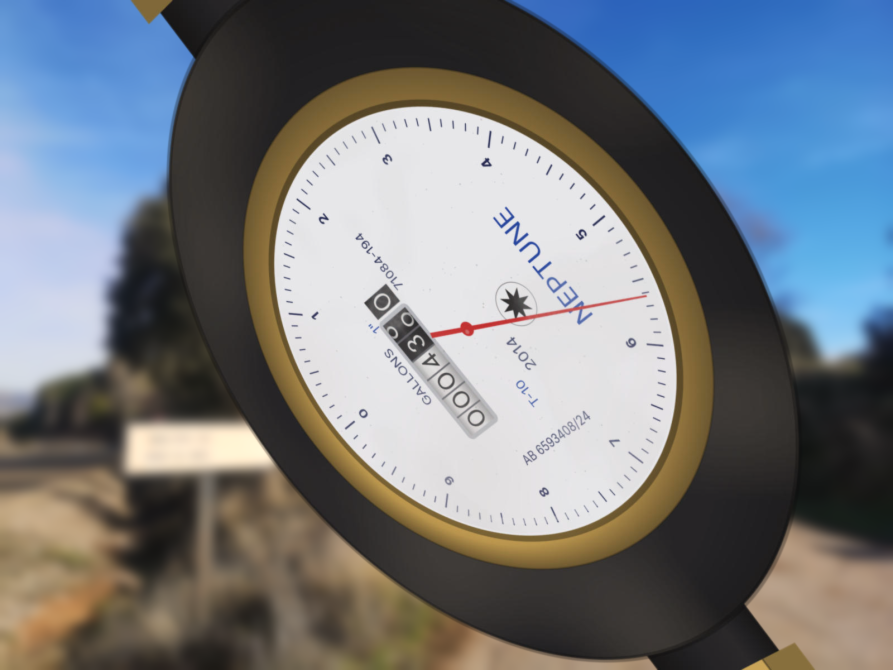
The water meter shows value=4385.6 unit=gal
